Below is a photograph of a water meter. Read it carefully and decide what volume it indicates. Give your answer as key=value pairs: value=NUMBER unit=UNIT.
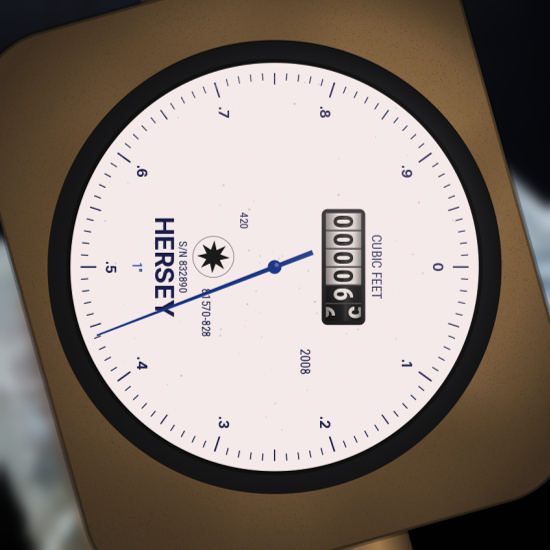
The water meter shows value=65.44 unit=ft³
